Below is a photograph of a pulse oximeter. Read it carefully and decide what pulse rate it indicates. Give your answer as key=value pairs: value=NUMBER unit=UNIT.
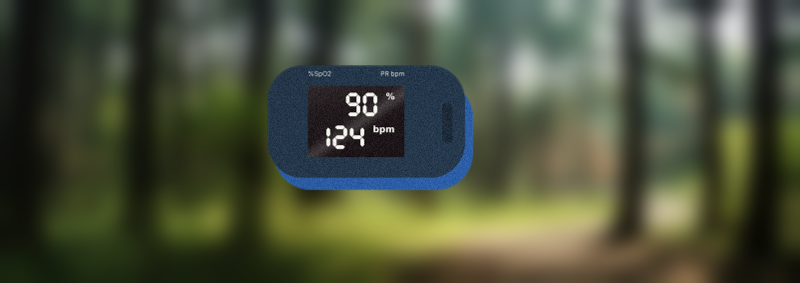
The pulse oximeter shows value=124 unit=bpm
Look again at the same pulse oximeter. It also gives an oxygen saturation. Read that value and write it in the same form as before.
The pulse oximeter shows value=90 unit=%
